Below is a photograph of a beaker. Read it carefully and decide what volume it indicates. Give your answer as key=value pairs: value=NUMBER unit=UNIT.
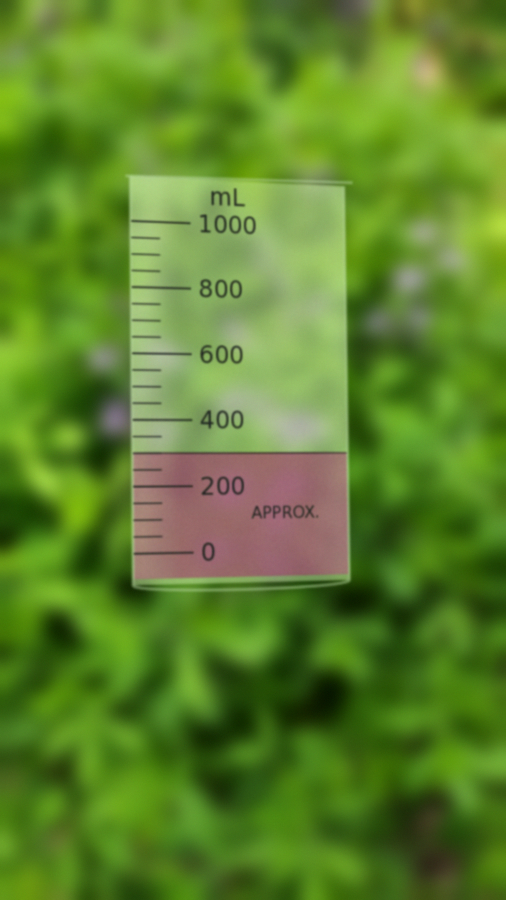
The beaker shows value=300 unit=mL
